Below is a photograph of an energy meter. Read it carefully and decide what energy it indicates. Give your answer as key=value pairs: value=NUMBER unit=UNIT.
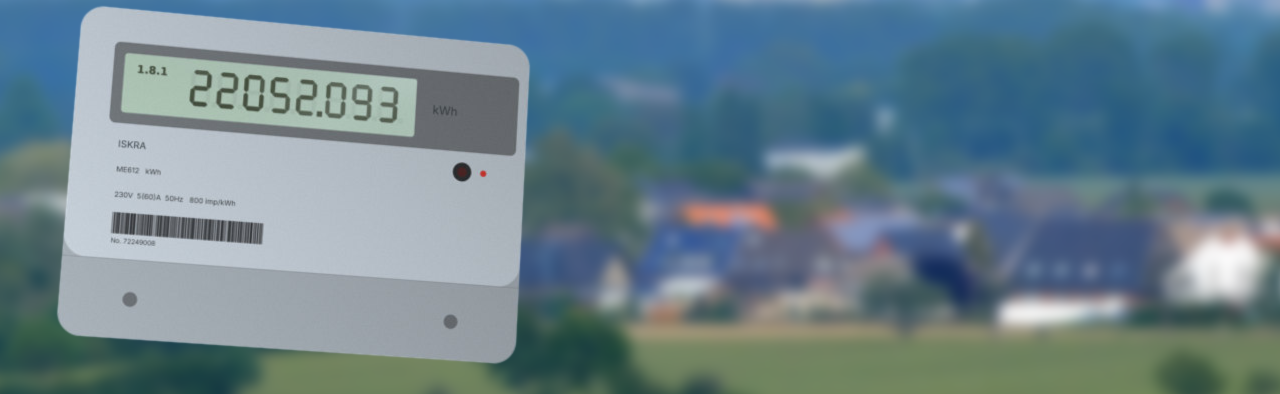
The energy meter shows value=22052.093 unit=kWh
